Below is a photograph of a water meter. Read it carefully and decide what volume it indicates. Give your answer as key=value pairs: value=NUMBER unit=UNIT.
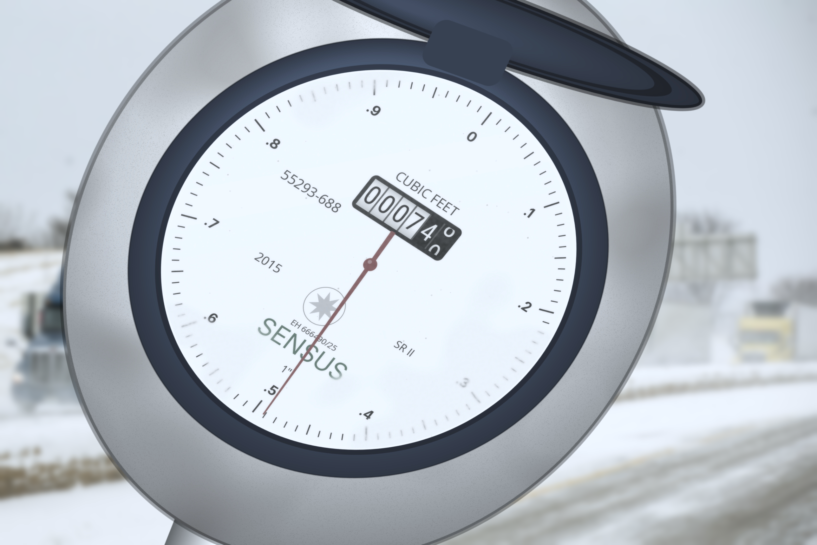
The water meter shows value=748.49 unit=ft³
